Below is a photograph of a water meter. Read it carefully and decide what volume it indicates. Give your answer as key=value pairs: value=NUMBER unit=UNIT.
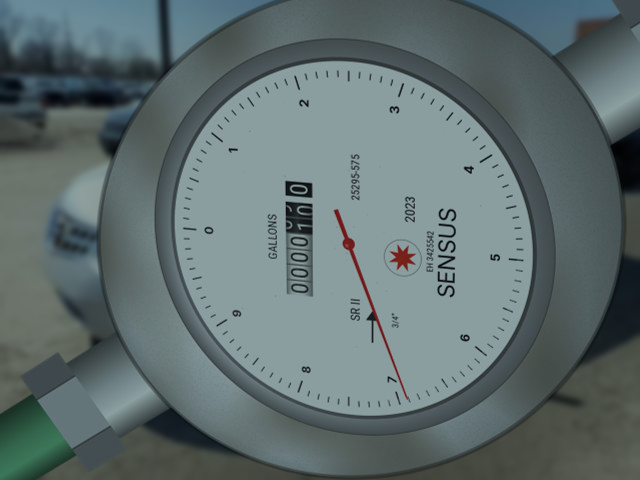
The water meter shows value=96.9 unit=gal
